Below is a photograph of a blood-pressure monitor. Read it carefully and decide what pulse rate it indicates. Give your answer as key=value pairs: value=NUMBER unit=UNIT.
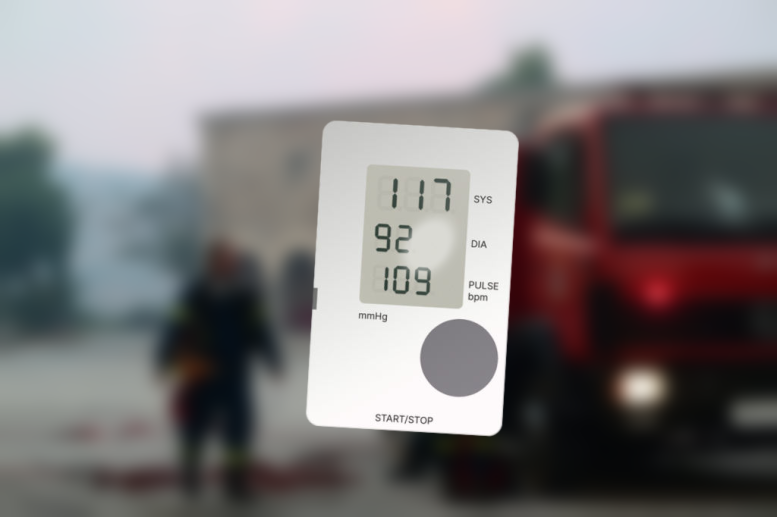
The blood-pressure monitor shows value=109 unit=bpm
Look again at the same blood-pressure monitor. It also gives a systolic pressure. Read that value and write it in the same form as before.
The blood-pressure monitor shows value=117 unit=mmHg
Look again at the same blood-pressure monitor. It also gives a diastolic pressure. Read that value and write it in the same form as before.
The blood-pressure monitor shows value=92 unit=mmHg
